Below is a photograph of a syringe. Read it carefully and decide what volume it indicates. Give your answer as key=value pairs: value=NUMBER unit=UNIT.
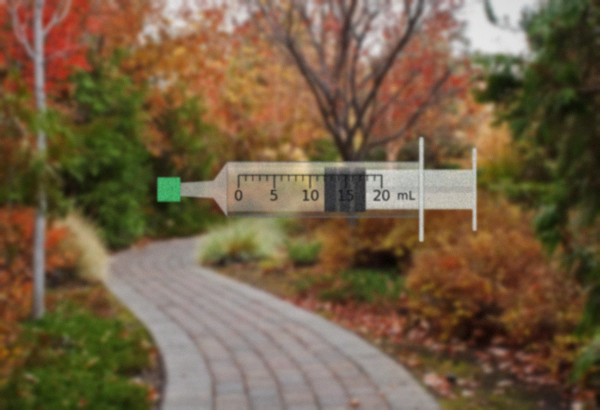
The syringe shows value=12 unit=mL
